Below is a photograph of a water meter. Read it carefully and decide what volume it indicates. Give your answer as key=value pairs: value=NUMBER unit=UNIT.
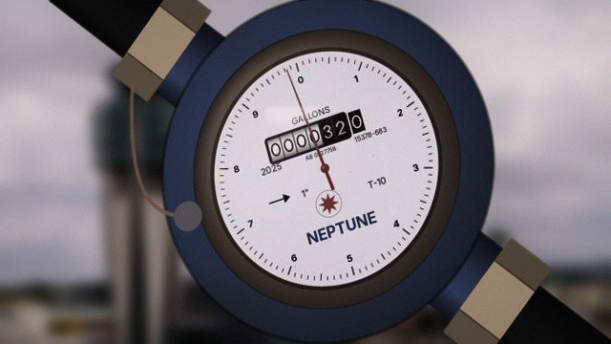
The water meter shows value=319.8 unit=gal
